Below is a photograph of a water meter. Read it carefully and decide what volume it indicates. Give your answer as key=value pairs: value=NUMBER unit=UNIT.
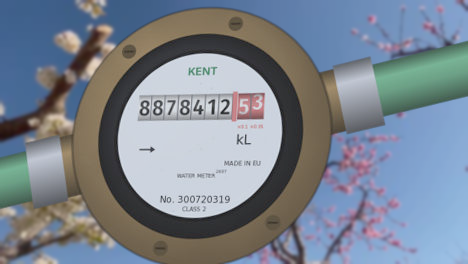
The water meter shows value=8878412.53 unit=kL
